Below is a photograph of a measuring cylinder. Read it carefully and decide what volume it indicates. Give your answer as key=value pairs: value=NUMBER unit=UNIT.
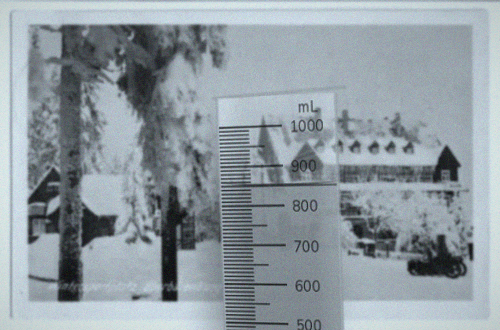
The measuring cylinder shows value=850 unit=mL
